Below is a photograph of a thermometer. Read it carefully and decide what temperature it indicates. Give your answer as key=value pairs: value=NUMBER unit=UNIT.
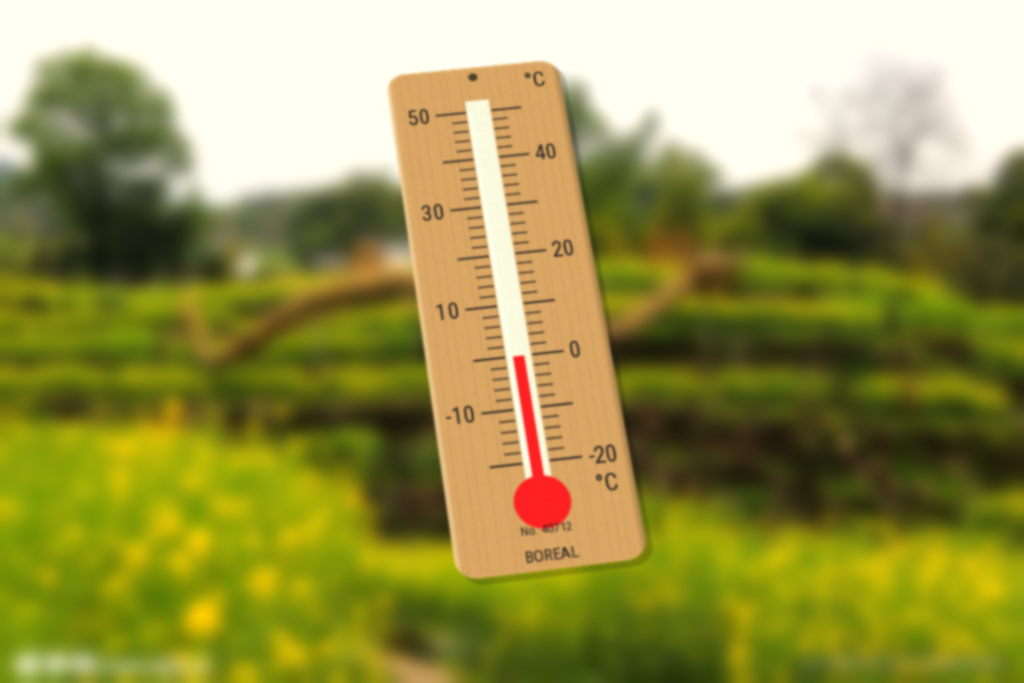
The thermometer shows value=0 unit=°C
